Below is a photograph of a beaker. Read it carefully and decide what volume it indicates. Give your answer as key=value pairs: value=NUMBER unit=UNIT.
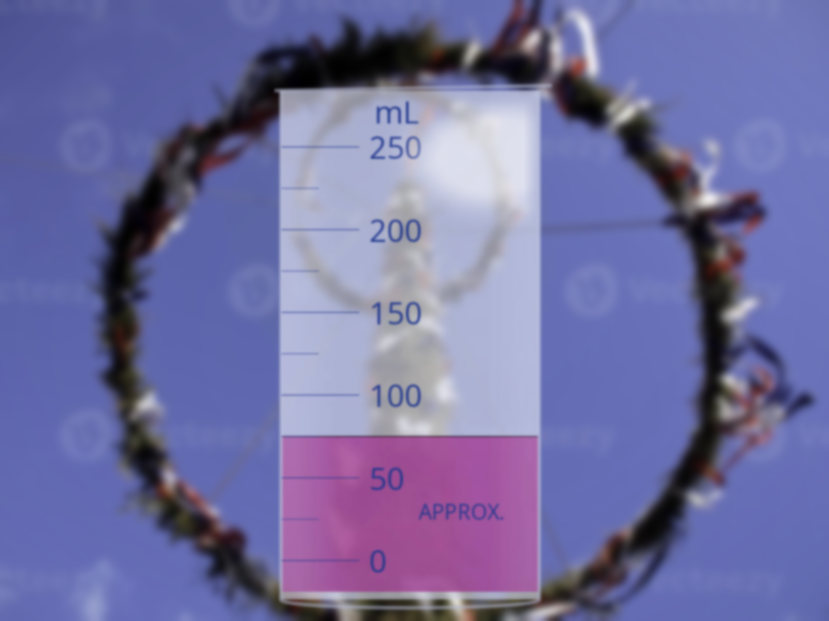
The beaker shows value=75 unit=mL
